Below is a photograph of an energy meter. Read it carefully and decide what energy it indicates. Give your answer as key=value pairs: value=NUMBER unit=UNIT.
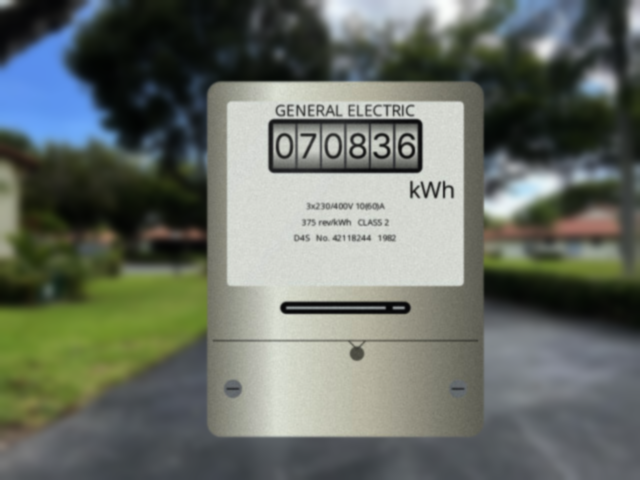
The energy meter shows value=70836 unit=kWh
